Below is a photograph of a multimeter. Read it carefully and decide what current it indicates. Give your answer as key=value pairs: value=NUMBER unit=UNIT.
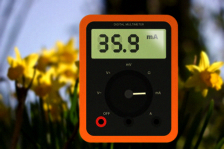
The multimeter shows value=35.9 unit=mA
